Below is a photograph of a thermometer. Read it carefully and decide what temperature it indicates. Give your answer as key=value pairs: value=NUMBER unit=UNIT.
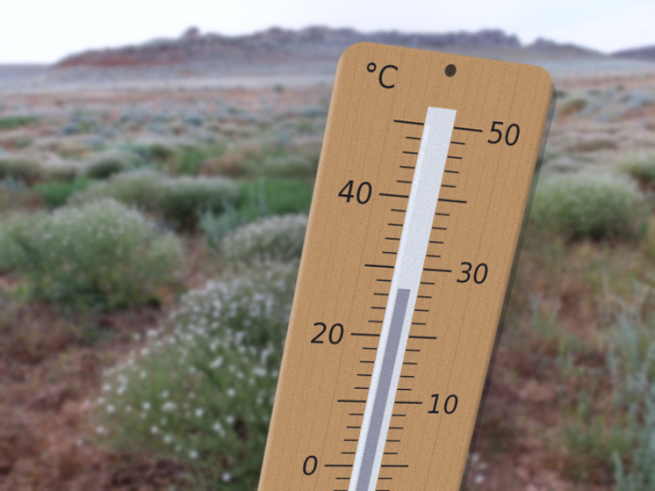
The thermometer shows value=27 unit=°C
